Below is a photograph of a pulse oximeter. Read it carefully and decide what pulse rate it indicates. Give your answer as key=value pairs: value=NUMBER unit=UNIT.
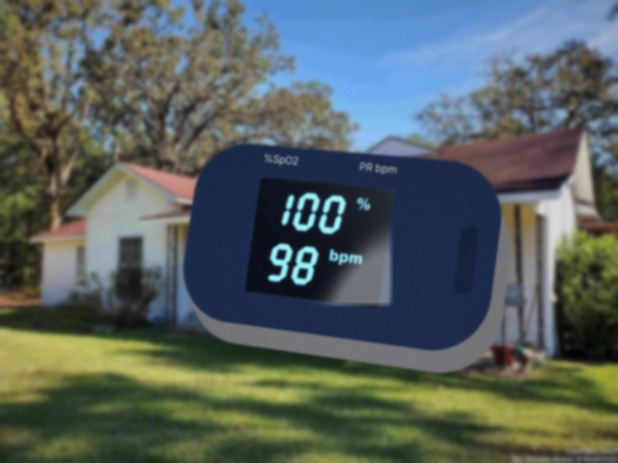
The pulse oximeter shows value=98 unit=bpm
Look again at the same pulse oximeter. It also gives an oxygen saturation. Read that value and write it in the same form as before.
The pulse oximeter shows value=100 unit=%
